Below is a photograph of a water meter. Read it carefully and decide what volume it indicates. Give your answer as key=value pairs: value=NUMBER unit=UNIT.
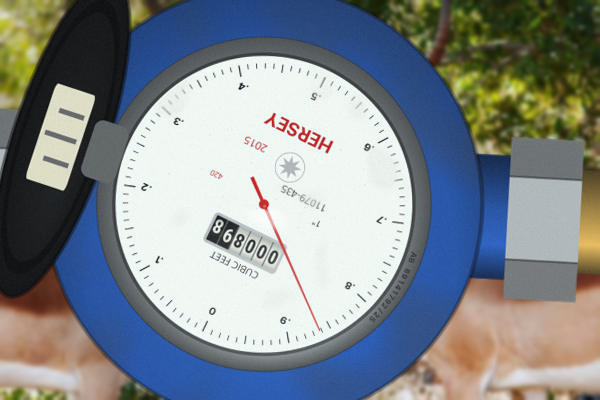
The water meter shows value=897.86 unit=ft³
